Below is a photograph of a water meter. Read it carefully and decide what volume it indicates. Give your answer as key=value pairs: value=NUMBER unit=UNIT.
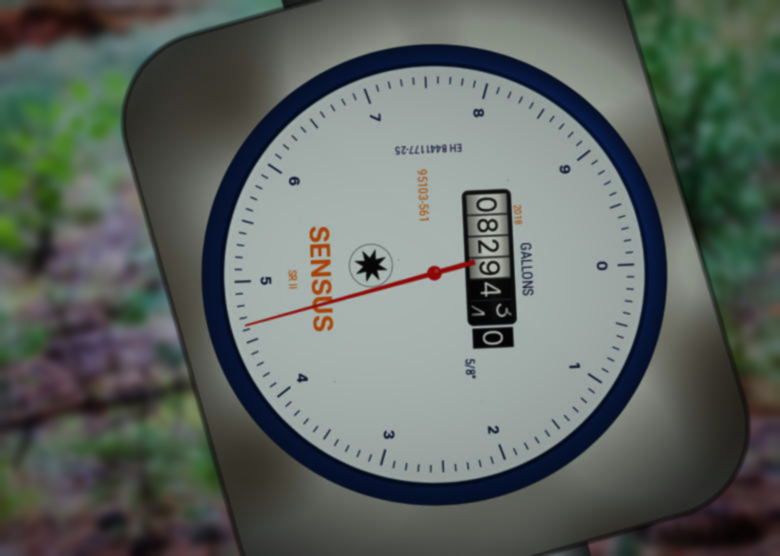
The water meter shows value=829434.6 unit=gal
